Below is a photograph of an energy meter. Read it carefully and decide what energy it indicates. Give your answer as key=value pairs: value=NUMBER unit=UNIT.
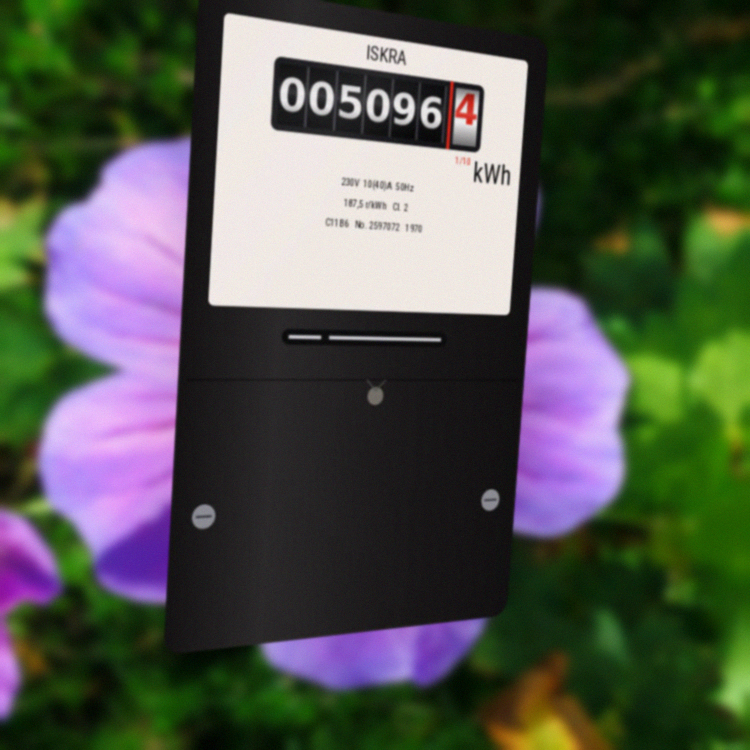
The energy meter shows value=5096.4 unit=kWh
